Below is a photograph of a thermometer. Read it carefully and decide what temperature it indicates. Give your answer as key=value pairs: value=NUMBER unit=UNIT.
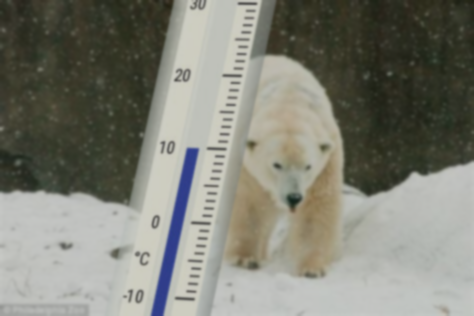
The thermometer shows value=10 unit=°C
